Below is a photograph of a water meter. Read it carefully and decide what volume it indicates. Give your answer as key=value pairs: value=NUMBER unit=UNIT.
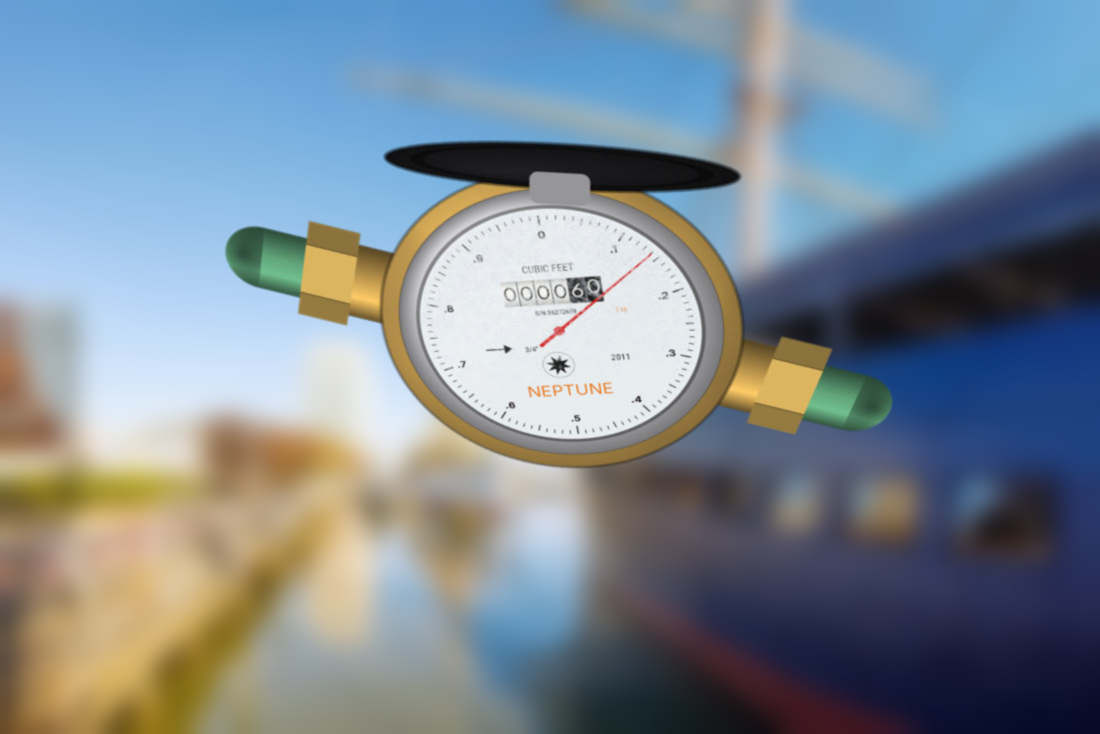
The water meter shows value=60.14 unit=ft³
